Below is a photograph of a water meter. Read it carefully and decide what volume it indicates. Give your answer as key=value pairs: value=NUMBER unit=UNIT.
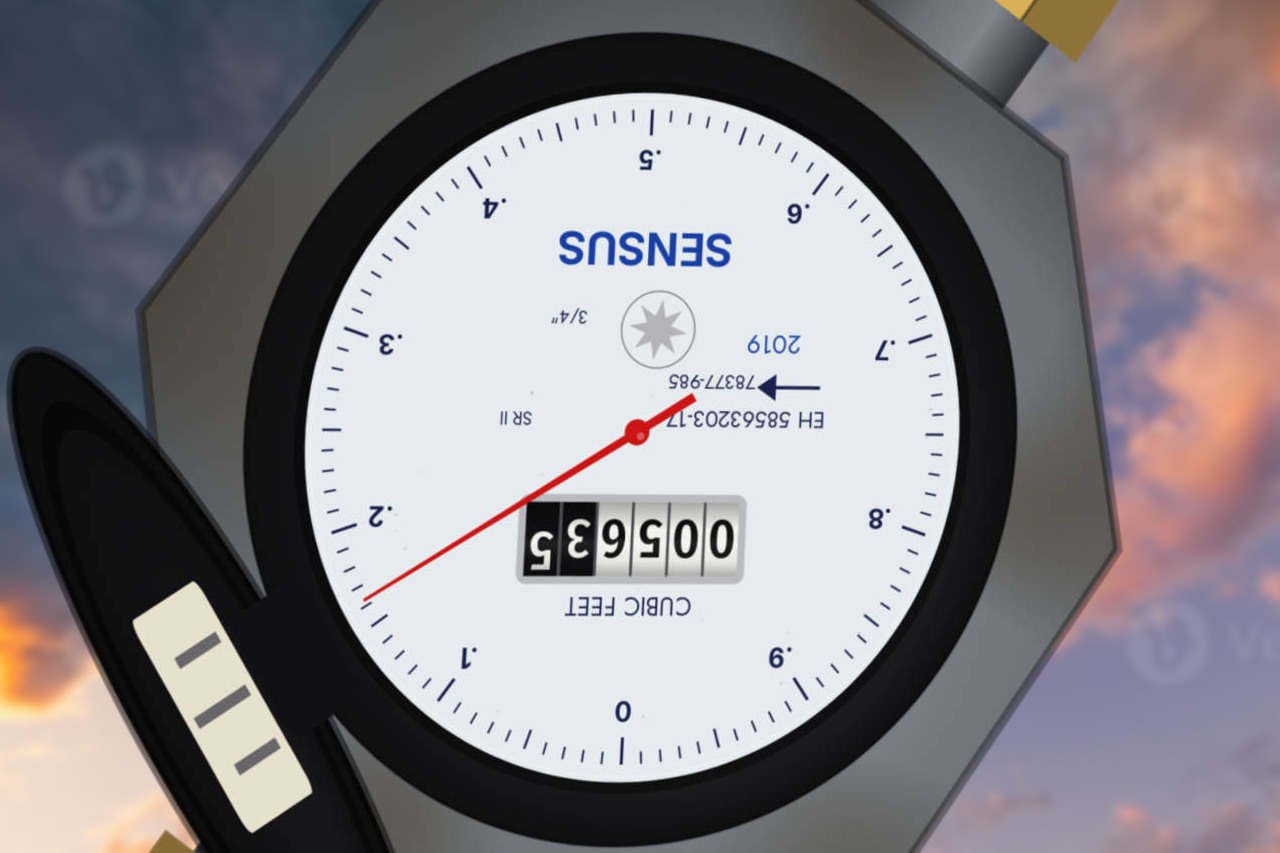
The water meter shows value=5635.16 unit=ft³
